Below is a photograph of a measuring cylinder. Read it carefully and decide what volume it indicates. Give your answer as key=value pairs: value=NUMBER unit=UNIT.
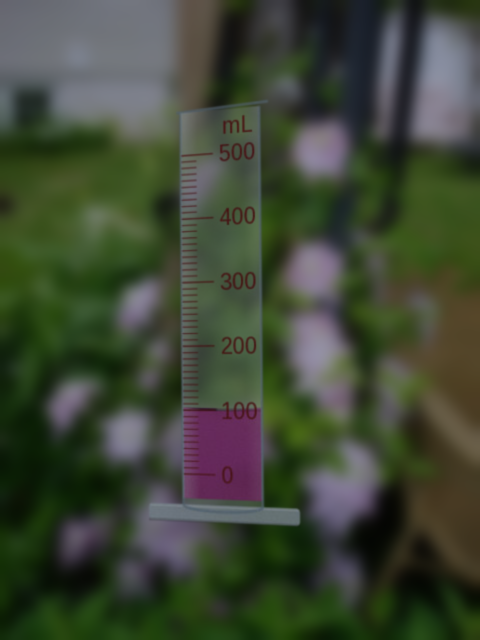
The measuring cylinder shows value=100 unit=mL
